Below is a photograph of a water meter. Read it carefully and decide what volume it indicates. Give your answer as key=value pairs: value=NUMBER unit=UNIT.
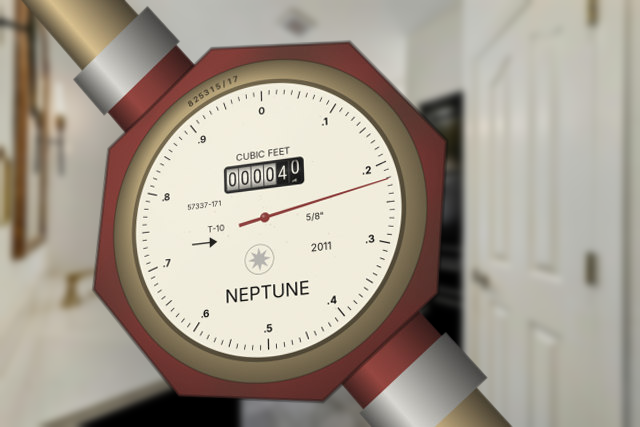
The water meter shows value=40.22 unit=ft³
